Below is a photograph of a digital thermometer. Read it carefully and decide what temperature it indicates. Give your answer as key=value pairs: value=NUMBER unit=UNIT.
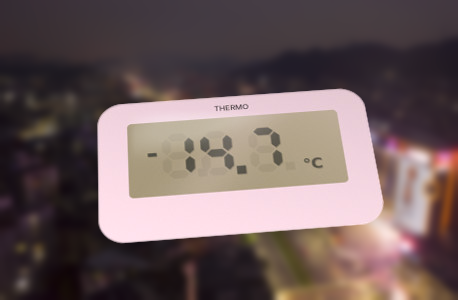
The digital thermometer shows value=-14.7 unit=°C
